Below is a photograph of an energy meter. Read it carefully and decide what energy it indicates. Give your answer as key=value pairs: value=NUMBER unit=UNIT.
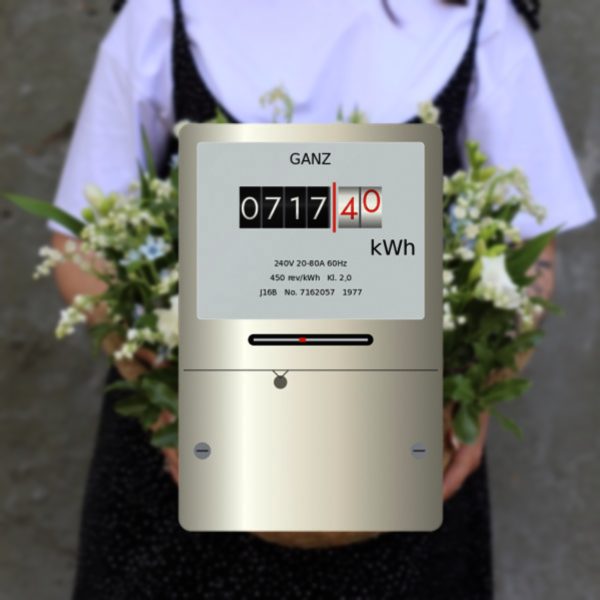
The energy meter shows value=717.40 unit=kWh
